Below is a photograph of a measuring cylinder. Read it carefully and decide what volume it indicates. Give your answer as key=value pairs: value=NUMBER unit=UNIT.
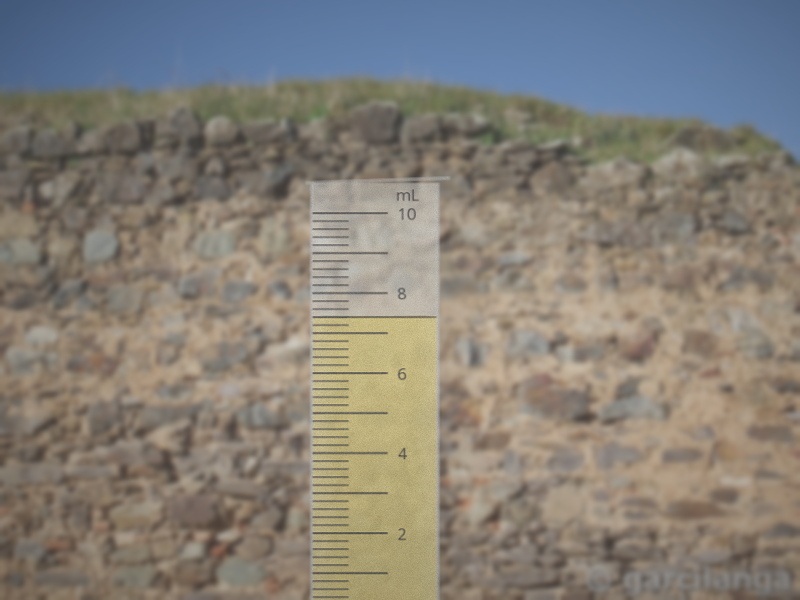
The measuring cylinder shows value=7.4 unit=mL
